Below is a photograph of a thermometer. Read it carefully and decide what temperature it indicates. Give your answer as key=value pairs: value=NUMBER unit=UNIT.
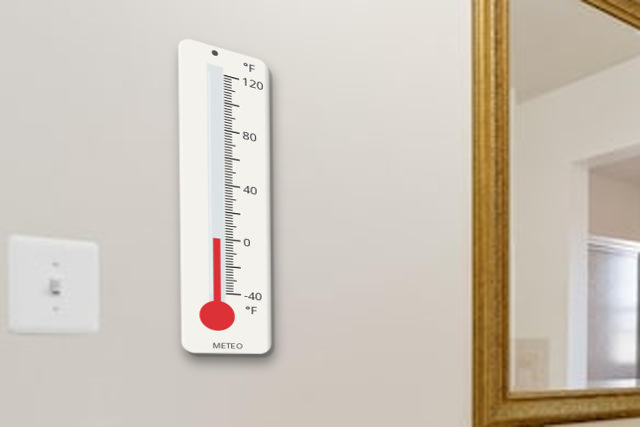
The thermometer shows value=0 unit=°F
